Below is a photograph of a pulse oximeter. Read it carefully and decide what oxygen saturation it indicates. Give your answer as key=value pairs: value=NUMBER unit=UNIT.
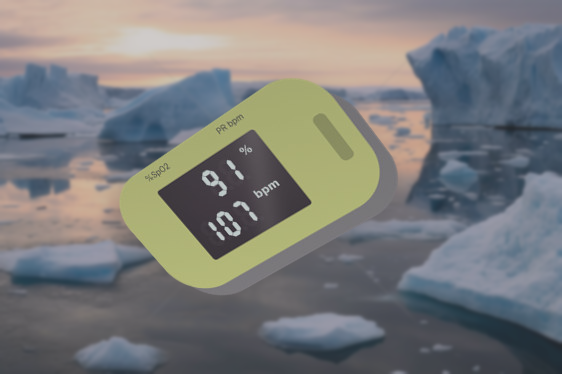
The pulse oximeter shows value=91 unit=%
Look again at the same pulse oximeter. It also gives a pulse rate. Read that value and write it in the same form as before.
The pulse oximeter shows value=107 unit=bpm
